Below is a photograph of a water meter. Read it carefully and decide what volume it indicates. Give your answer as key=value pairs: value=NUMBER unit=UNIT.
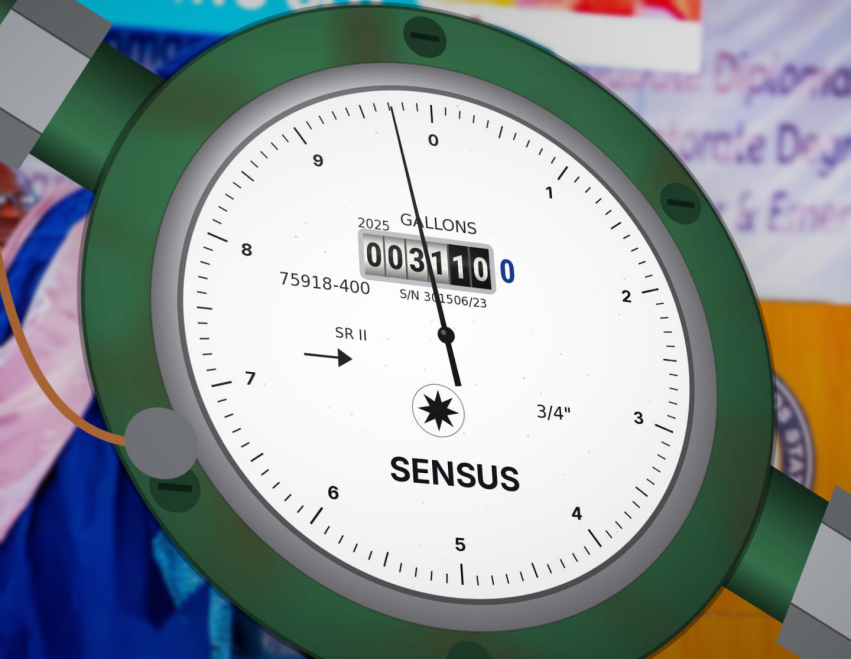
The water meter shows value=31099.7 unit=gal
